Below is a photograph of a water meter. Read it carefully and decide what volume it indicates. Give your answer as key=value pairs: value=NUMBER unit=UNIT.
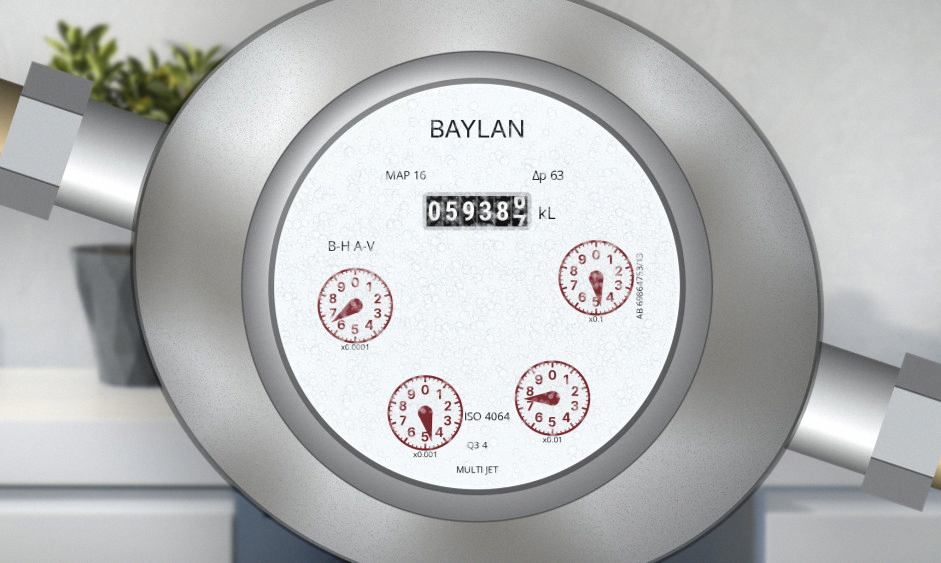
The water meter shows value=59386.4746 unit=kL
